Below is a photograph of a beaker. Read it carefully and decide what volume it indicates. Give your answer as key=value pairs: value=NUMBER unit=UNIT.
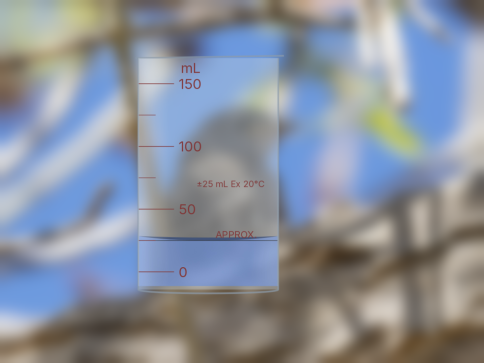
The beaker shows value=25 unit=mL
